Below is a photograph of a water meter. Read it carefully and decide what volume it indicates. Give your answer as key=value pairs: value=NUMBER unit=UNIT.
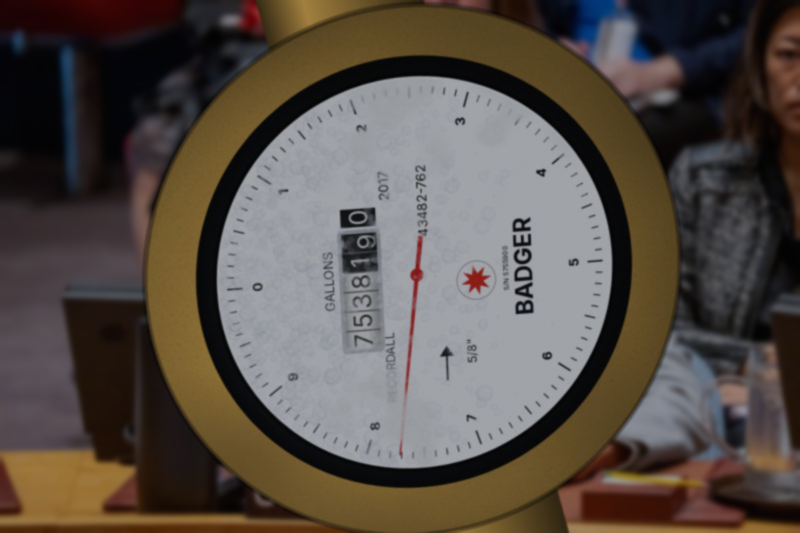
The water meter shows value=7538187.7 unit=gal
